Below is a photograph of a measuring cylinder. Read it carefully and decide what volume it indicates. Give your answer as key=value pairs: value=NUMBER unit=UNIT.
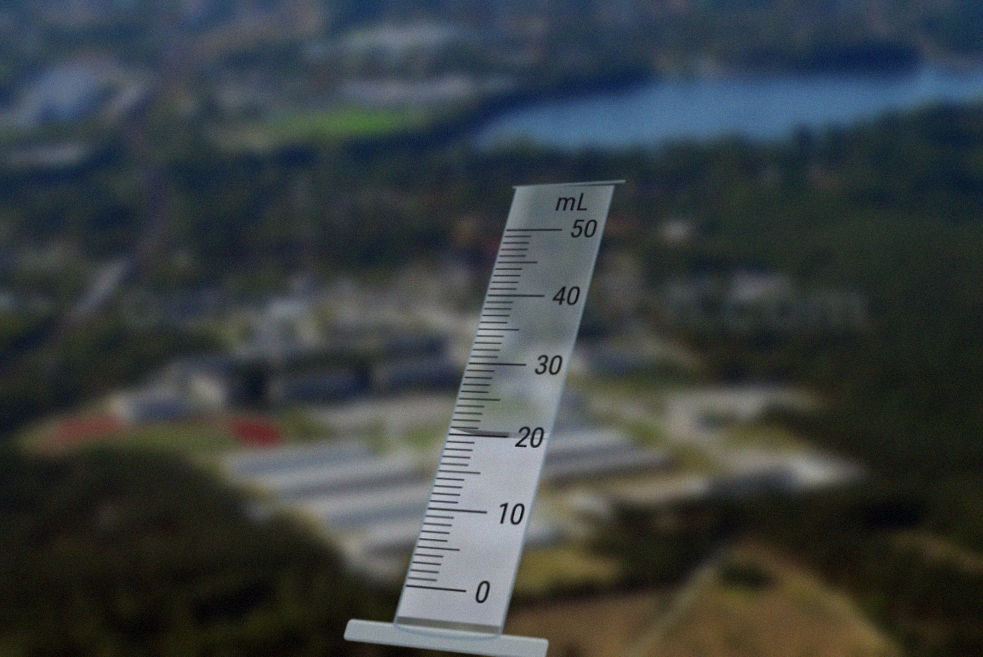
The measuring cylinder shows value=20 unit=mL
